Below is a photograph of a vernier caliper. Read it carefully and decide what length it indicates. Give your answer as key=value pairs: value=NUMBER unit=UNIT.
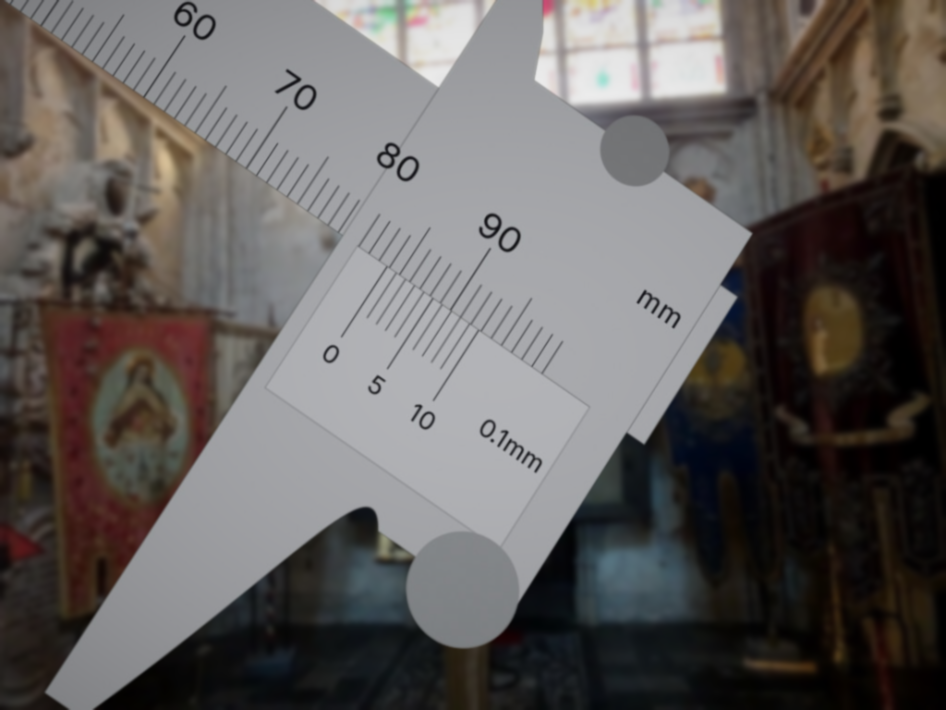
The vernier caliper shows value=83.8 unit=mm
